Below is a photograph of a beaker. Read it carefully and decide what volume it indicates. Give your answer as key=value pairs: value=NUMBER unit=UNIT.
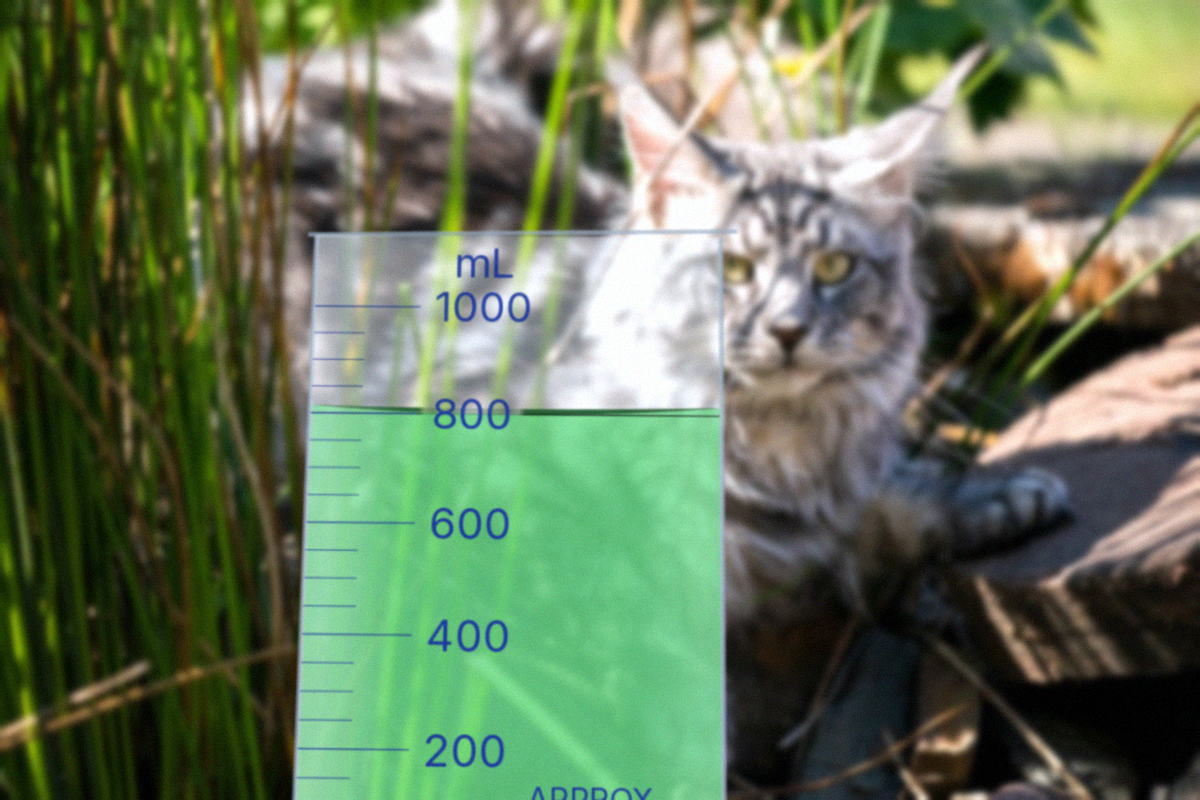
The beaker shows value=800 unit=mL
